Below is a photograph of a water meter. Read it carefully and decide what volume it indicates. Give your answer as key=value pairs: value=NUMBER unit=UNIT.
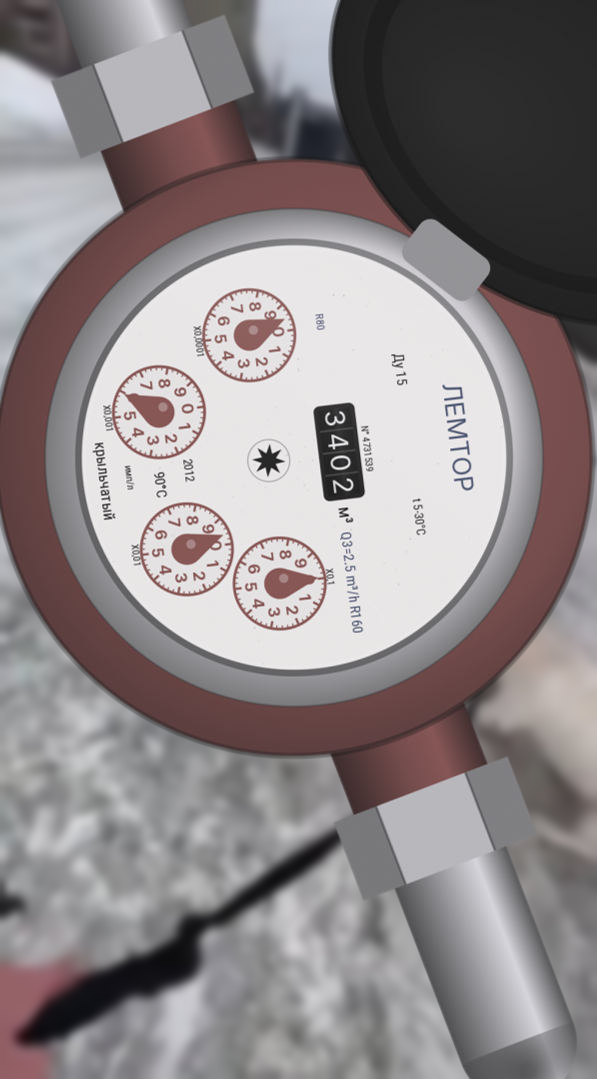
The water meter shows value=3401.9959 unit=m³
